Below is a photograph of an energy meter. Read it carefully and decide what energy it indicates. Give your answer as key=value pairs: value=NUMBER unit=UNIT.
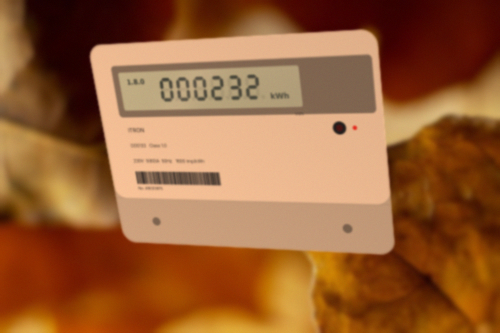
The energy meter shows value=232 unit=kWh
